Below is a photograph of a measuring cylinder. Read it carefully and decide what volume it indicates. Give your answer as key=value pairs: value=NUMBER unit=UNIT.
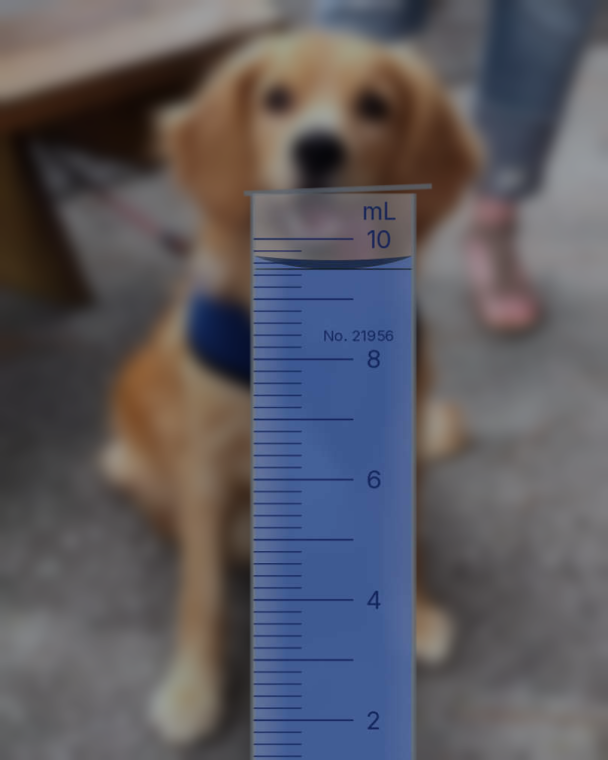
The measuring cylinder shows value=9.5 unit=mL
